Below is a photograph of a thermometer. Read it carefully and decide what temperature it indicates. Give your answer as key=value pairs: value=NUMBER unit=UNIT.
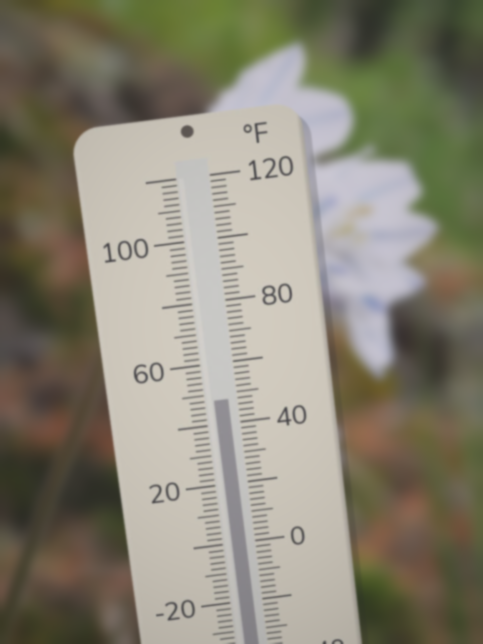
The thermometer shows value=48 unit=°F
